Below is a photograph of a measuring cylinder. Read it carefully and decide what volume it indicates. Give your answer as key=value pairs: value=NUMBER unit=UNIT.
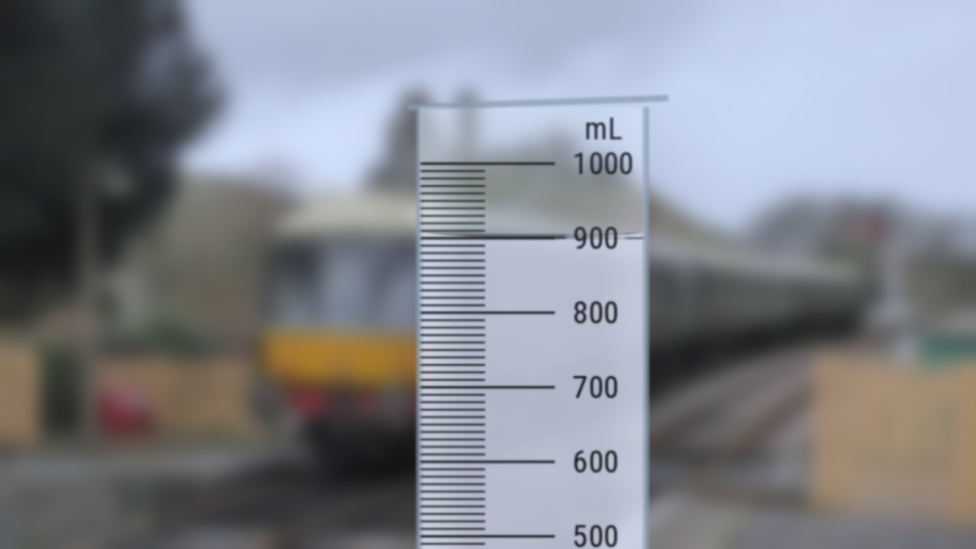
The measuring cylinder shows value=900 unit=mL
